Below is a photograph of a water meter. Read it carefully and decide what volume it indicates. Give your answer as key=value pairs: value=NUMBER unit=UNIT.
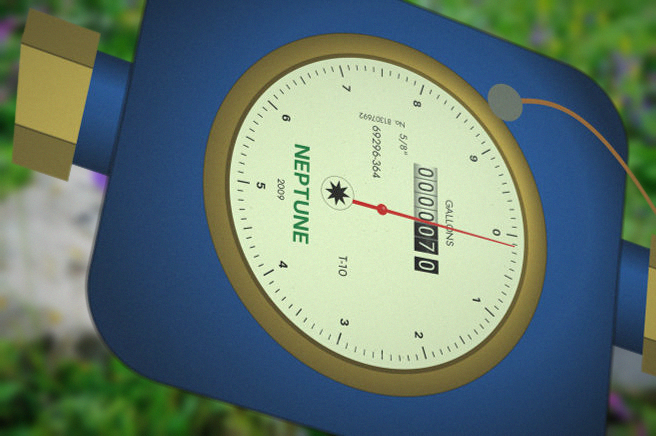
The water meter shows value=70.1 unit=gal
